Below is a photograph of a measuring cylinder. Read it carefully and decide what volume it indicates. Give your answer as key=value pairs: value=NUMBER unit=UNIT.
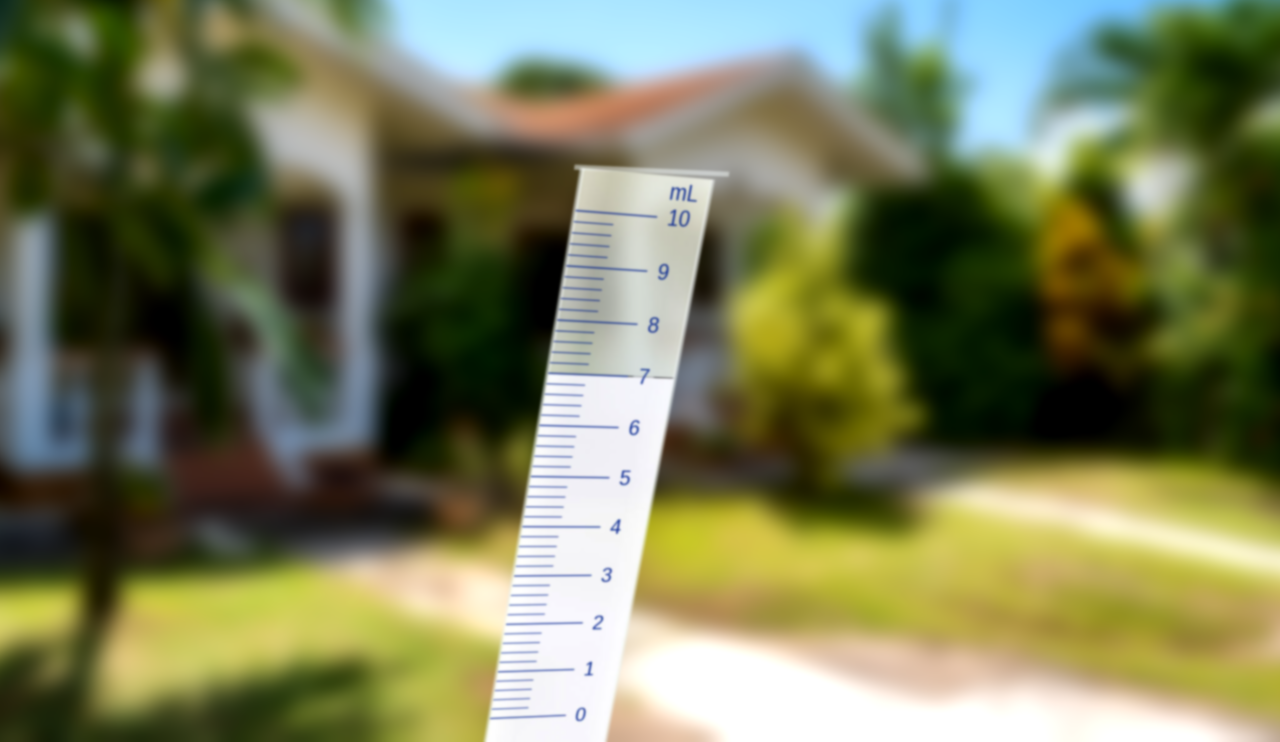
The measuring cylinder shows value=7 unit=mL
